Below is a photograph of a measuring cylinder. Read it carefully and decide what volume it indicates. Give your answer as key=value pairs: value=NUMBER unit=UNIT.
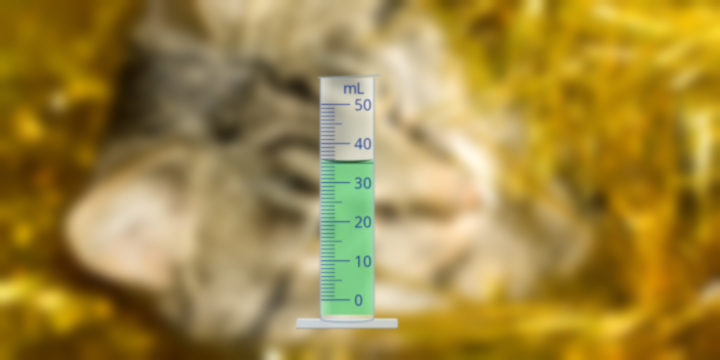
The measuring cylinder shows value=35 unit=mL
